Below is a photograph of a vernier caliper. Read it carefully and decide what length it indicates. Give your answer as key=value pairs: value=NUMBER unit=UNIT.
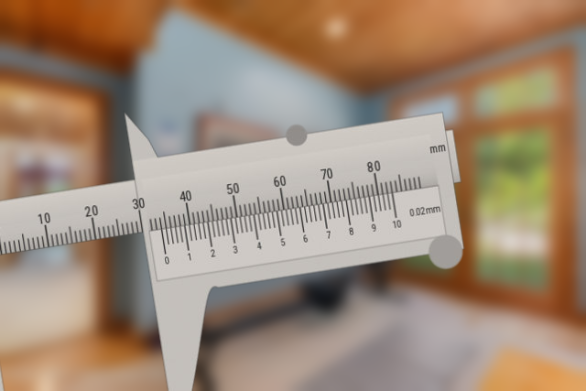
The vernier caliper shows value=34.0 unit=mm
